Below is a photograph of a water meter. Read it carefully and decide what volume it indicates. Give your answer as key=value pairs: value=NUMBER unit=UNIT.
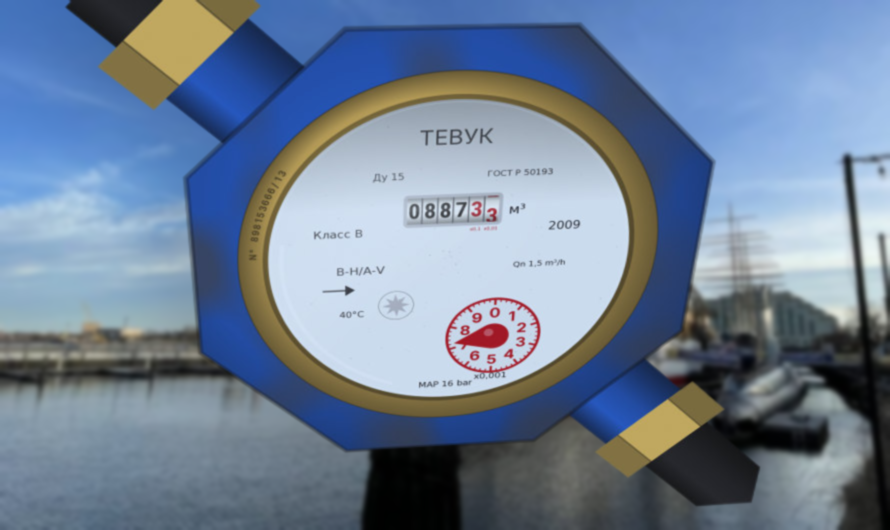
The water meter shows value=887.327 unit=m³
